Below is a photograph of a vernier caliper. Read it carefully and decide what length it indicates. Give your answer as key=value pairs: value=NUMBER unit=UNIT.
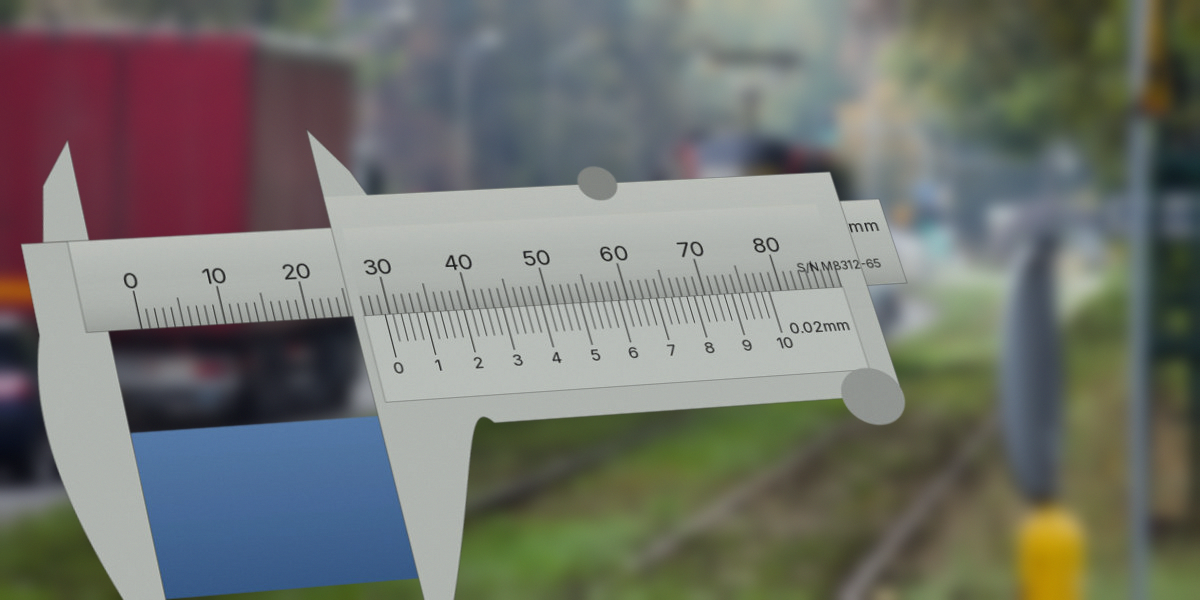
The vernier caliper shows value=29.4 unit=mm
